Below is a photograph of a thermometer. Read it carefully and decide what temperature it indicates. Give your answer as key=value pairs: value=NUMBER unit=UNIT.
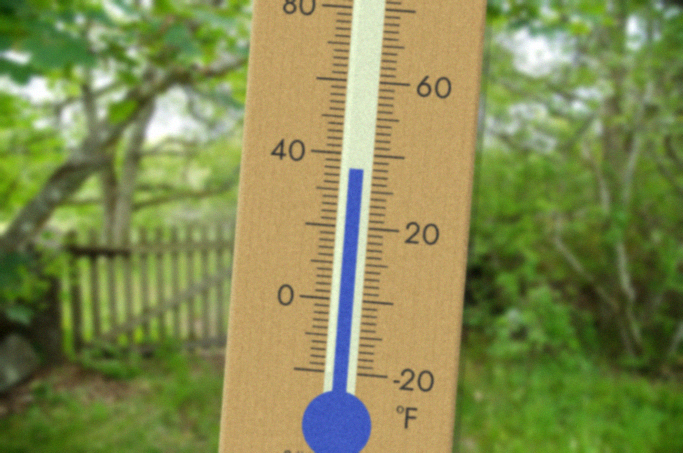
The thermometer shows value=36 unit=°F
